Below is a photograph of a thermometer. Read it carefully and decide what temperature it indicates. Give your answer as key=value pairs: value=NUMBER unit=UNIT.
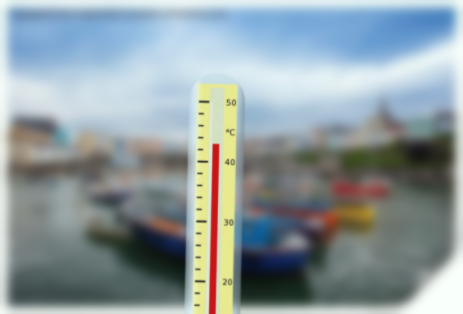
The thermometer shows value=43 unit=°C
